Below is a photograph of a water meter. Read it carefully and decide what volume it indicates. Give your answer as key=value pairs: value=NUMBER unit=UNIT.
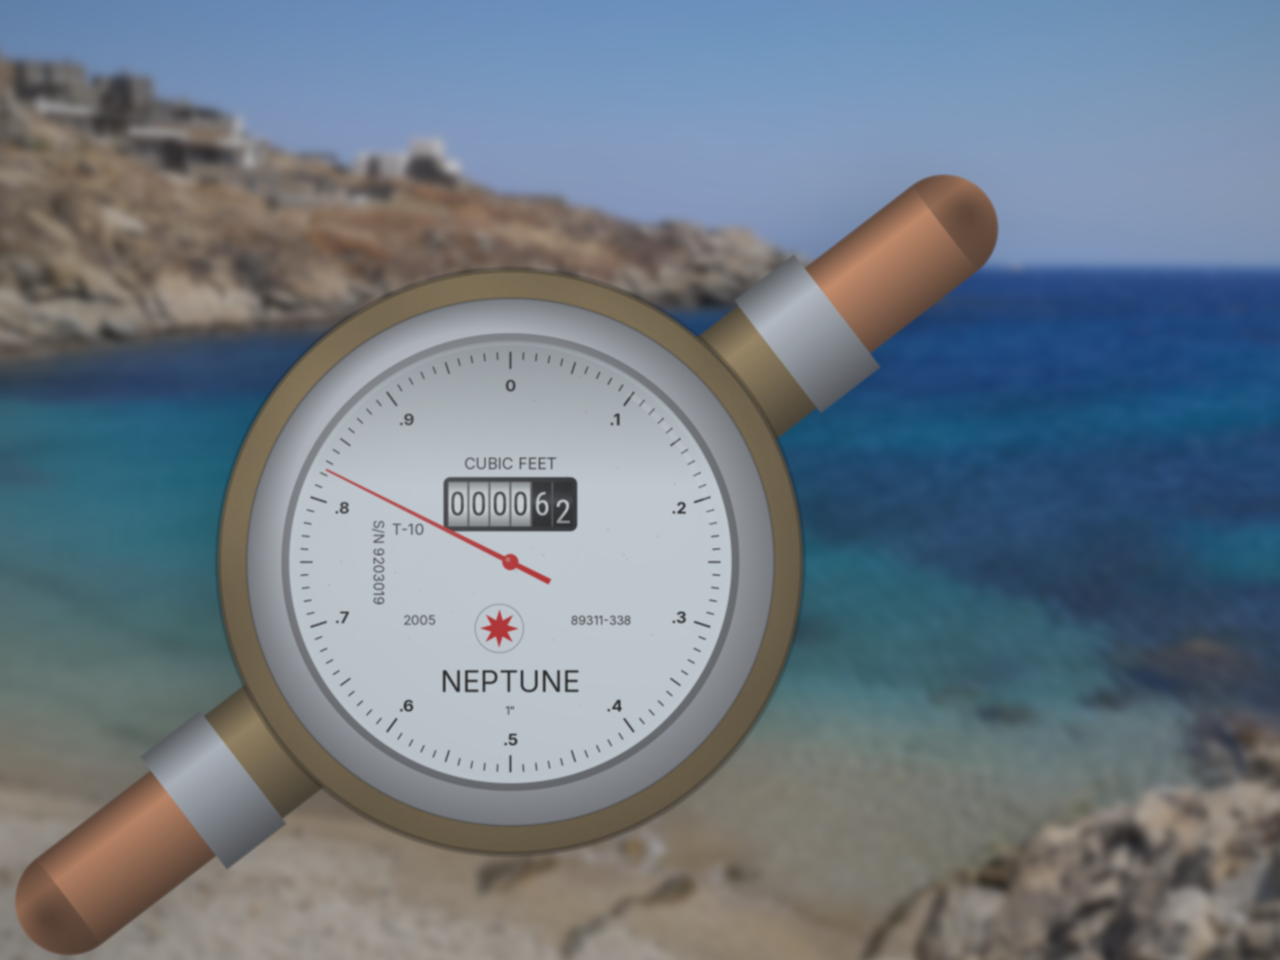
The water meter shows value=61.82 unit=ft³
